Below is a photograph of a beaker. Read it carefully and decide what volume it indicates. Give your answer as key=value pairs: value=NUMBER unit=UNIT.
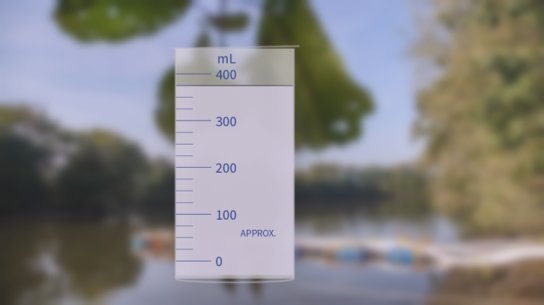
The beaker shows value=375 unit=mL
